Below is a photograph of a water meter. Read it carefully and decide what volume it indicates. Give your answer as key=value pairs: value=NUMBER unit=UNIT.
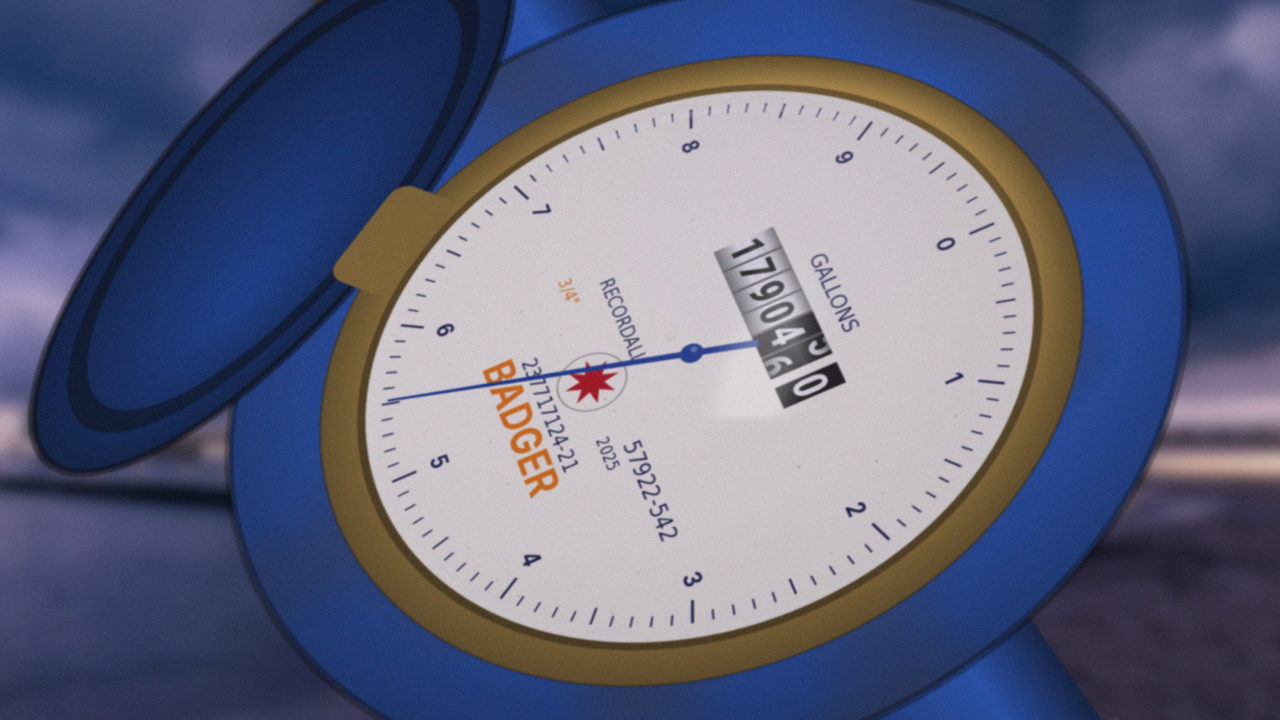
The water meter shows value=1790455.5 unit=gal
